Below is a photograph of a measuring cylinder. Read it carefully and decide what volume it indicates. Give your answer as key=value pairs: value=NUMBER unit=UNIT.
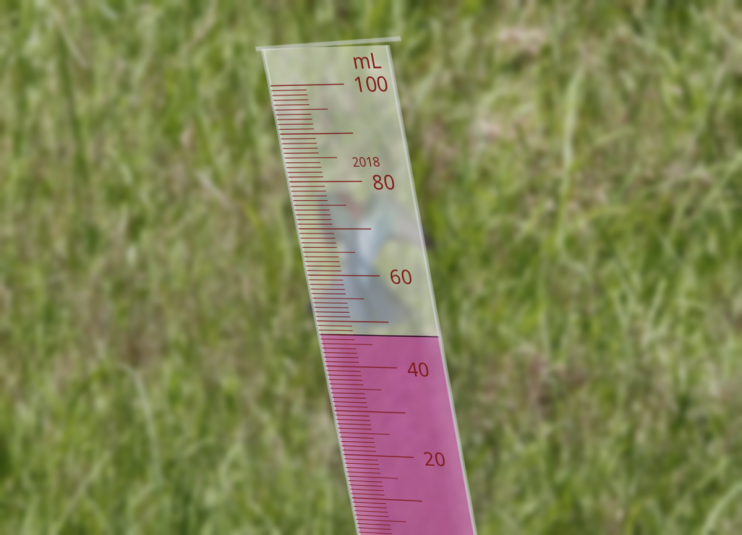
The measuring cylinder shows value=47 unit=mL
